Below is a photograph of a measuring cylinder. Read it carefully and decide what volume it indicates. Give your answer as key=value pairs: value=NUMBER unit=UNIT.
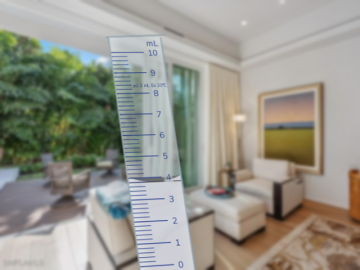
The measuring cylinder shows value=3.8 unit=mL
